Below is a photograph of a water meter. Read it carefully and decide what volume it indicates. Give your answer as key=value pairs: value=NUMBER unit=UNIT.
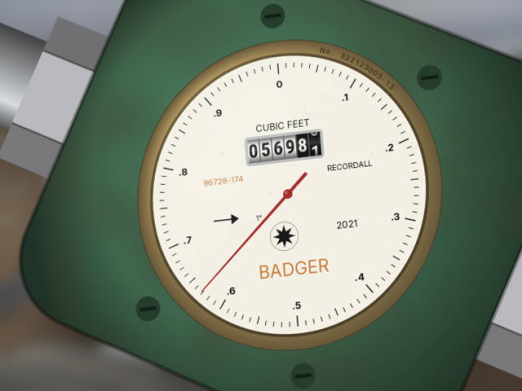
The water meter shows value=56980.63 unit=ft³
